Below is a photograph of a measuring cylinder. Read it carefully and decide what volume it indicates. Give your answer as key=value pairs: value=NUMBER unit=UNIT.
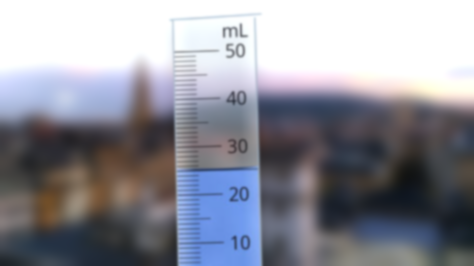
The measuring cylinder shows value=25 unit=mL
